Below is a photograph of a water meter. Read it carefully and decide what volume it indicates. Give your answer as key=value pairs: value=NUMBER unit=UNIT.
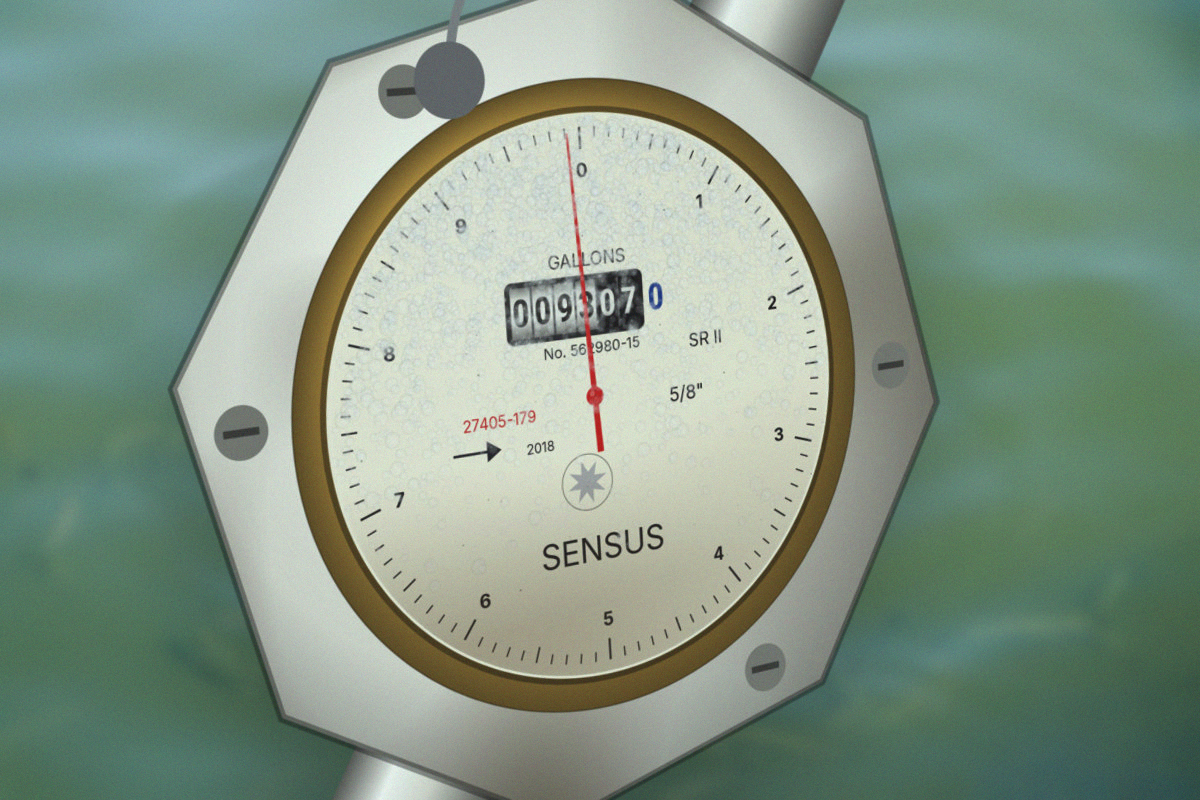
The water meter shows value=93069.9 unit=gal
